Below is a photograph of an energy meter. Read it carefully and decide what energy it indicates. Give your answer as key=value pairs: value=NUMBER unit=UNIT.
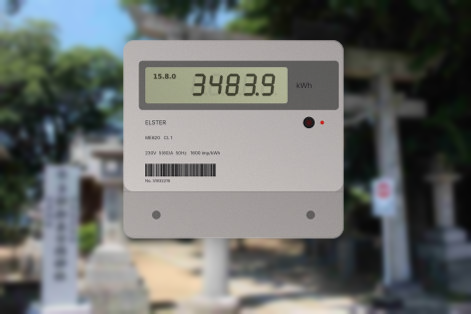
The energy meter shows value=3483.9 unit=kWh
